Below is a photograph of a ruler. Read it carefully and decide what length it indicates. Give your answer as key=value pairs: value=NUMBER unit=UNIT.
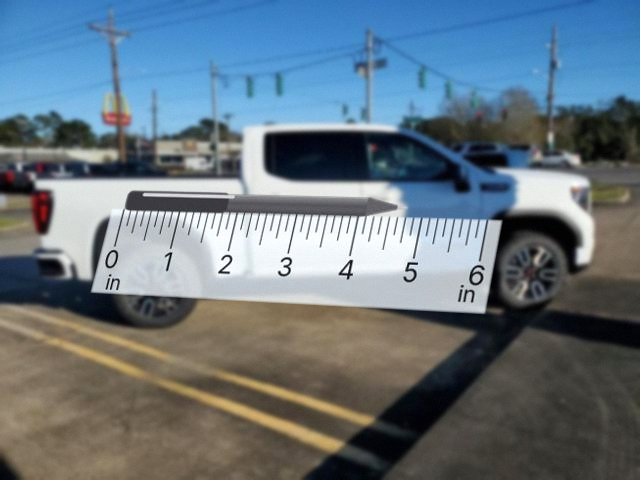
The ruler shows value=4.75 unit=in
